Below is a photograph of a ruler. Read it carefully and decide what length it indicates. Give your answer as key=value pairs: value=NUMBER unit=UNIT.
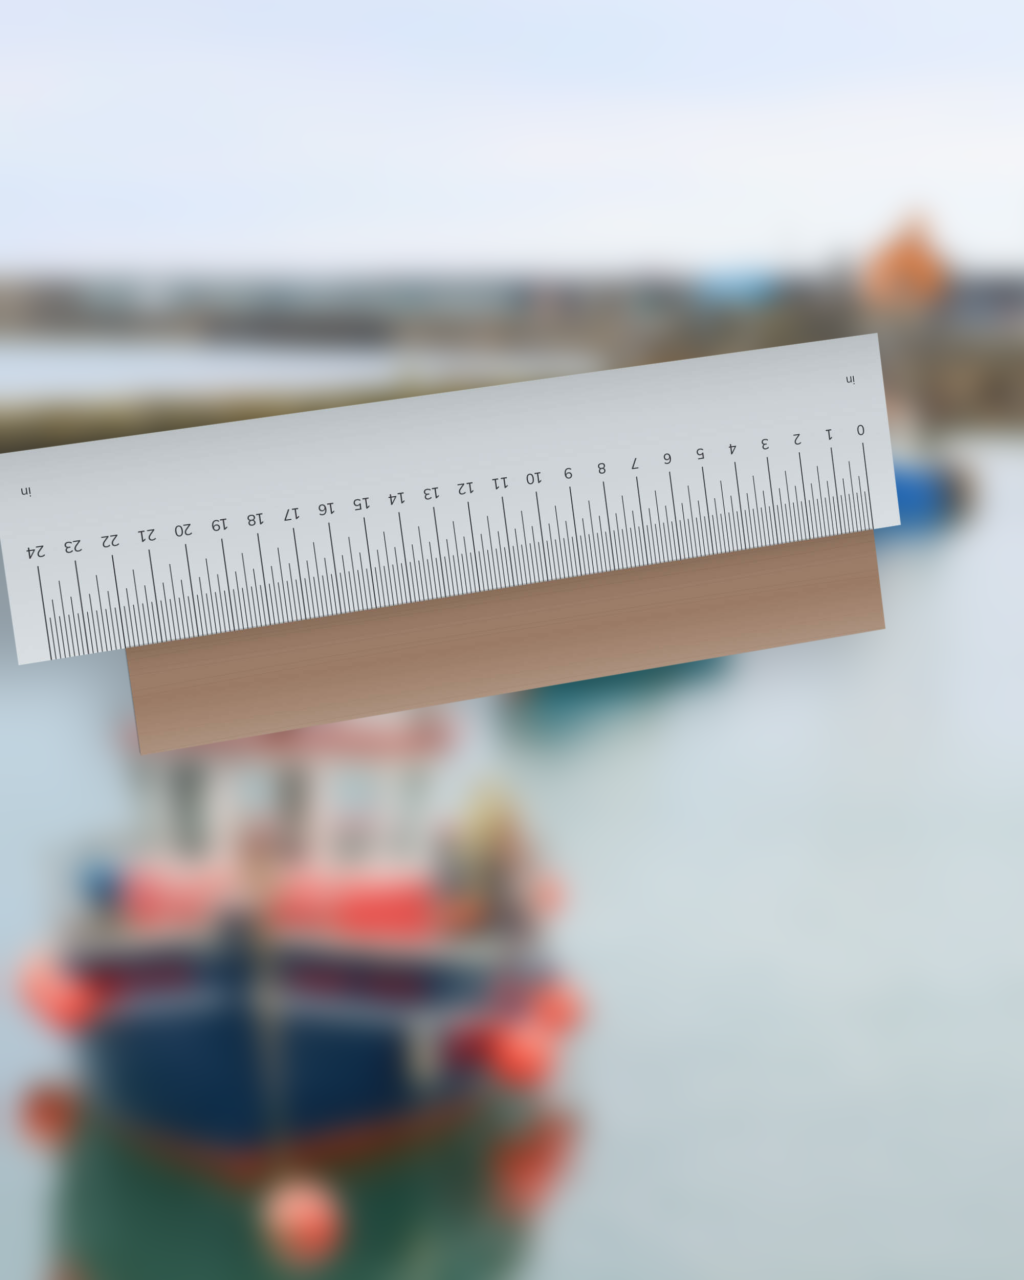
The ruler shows value=22 unit=in
